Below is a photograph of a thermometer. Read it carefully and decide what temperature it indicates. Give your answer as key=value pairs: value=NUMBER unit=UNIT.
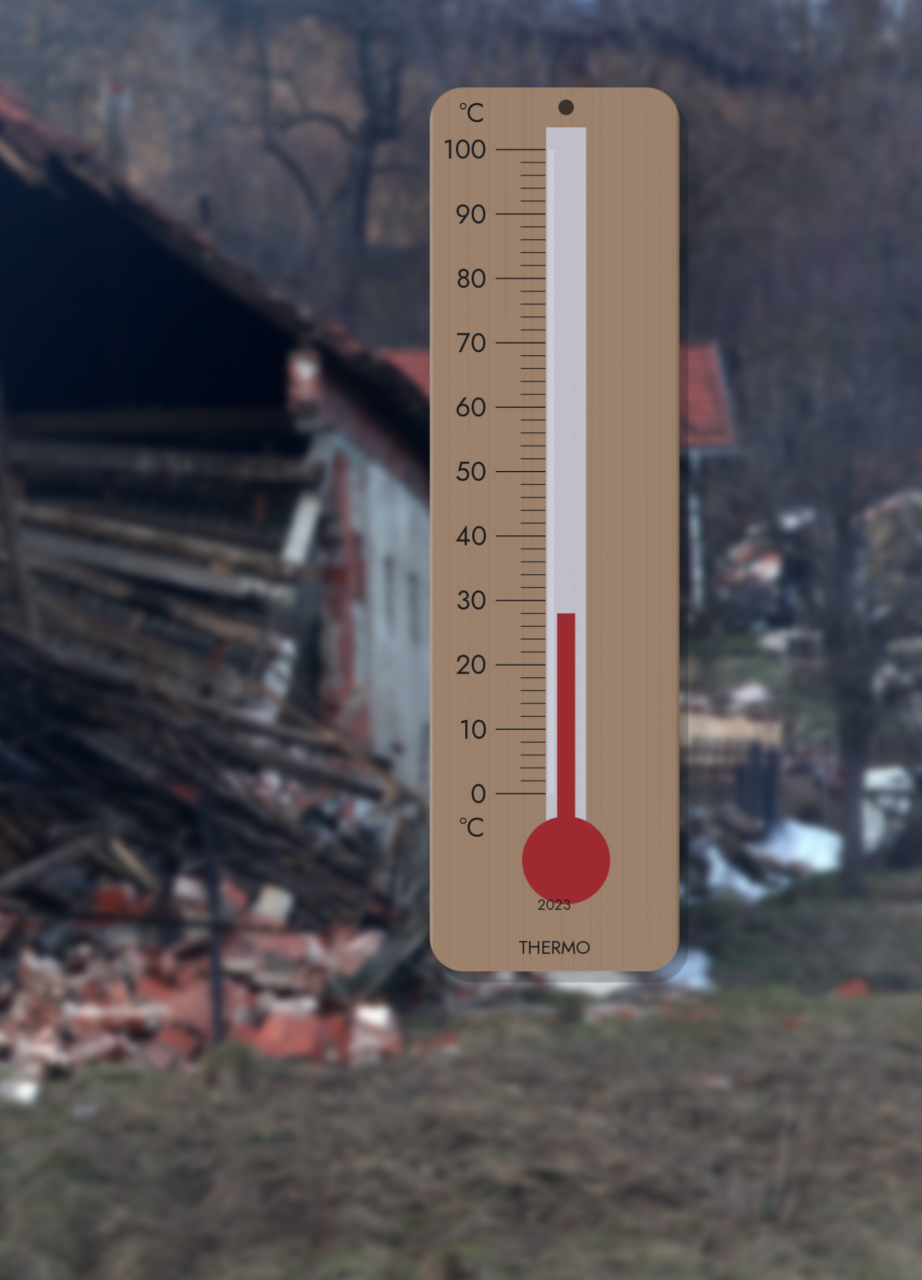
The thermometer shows value=28 unit=°C
